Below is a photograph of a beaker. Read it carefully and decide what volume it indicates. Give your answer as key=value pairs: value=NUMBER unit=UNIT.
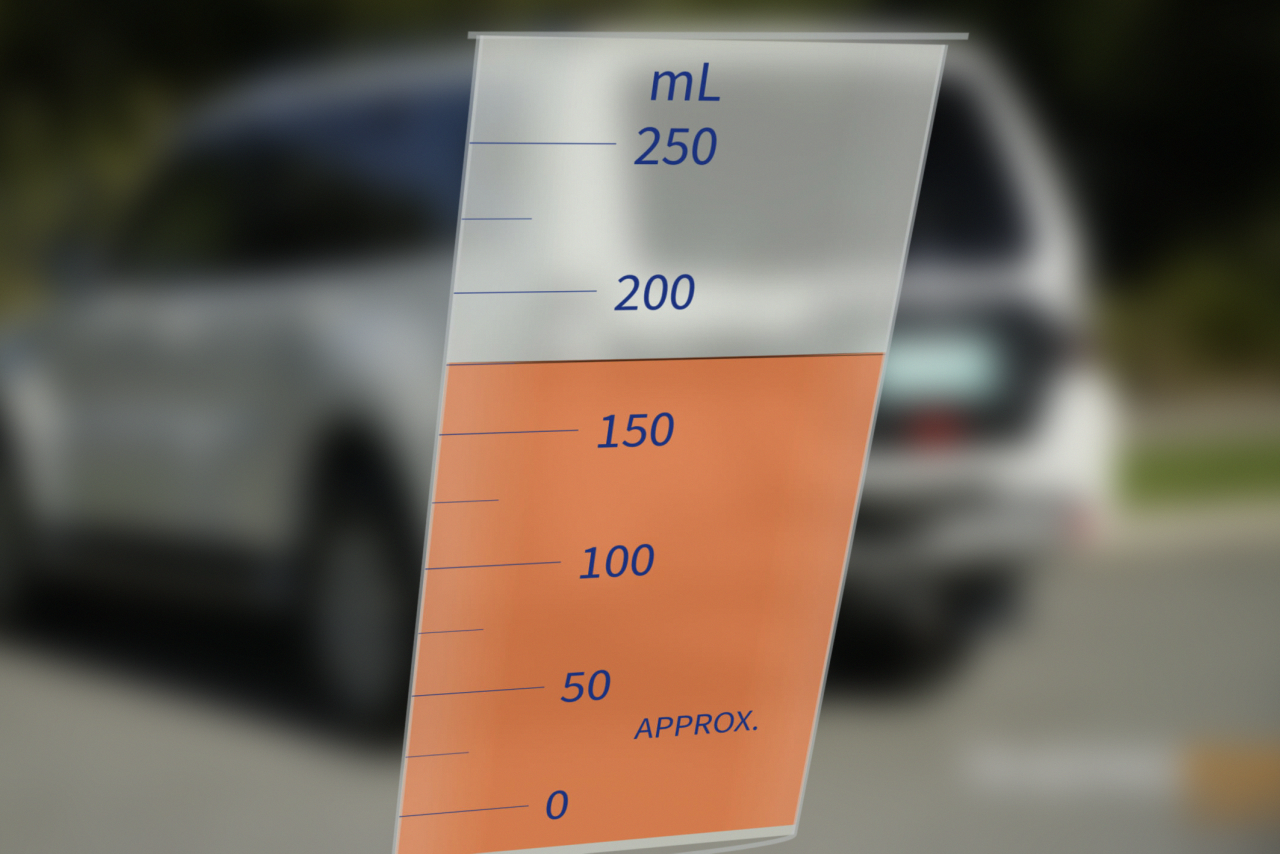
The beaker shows value=175 unit=mL
